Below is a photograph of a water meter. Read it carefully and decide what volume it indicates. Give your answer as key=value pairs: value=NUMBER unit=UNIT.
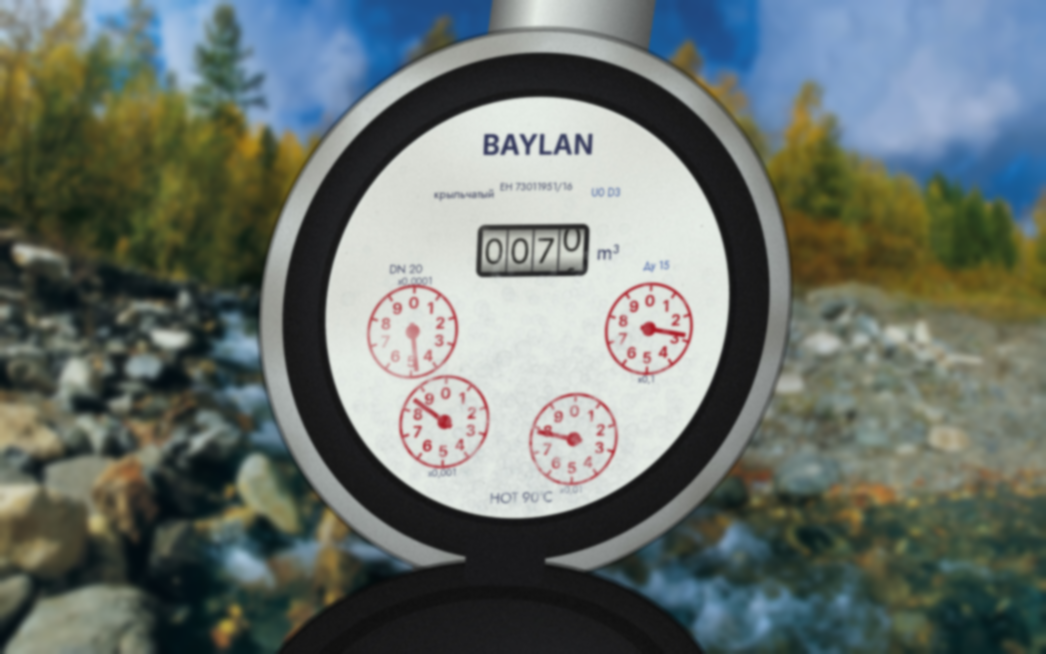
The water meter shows value=70.2784 unit=m³
